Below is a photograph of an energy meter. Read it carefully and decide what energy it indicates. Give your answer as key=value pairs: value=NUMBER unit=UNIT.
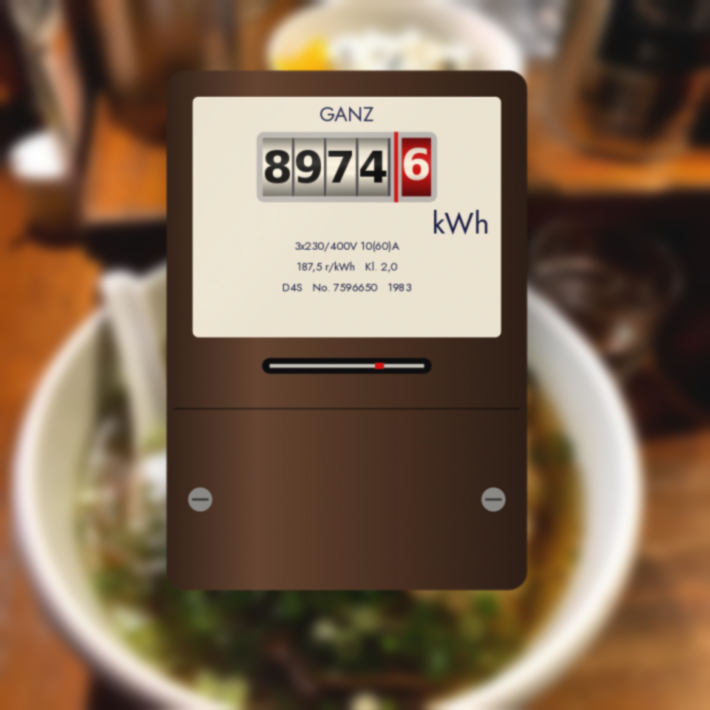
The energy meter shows value=8974.6 unit=kWh
